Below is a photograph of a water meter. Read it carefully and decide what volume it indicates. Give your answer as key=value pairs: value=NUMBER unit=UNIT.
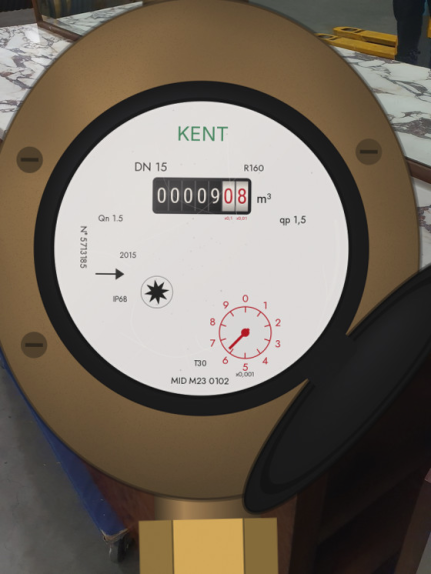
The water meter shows value=9.086 unit=m³
